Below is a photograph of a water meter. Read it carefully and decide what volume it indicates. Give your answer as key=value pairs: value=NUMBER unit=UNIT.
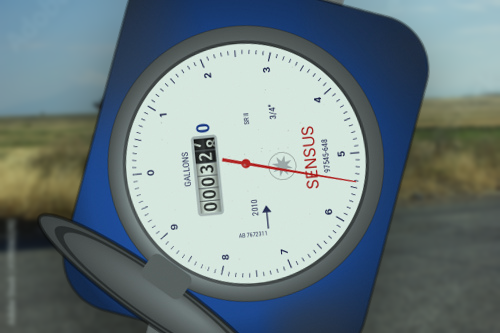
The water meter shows value=3275.4 unit=gal
